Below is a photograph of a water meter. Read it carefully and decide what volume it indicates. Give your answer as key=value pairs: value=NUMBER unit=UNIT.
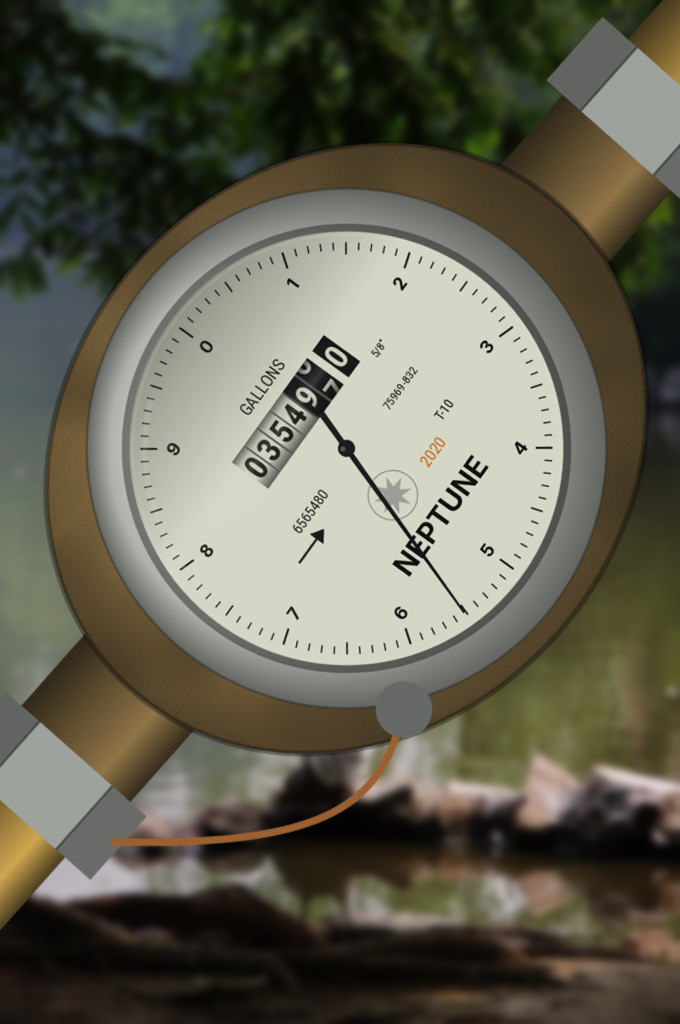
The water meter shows value=354965.5 unit=gal
